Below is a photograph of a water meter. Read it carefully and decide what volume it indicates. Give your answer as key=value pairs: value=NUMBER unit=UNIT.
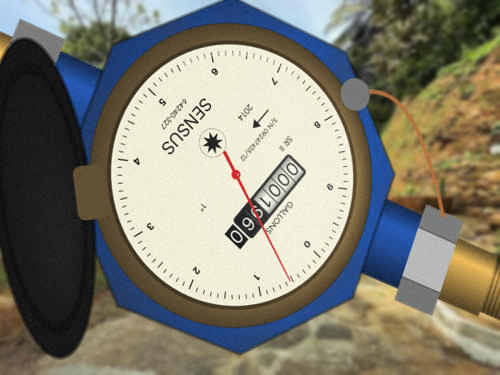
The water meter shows value=1960.5 unit=gal
